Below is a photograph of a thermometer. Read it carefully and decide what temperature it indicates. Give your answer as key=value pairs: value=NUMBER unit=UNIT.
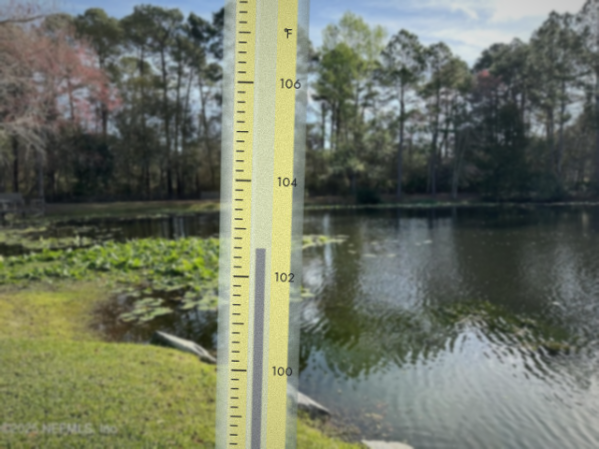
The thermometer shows value=102.6 unit=°F
